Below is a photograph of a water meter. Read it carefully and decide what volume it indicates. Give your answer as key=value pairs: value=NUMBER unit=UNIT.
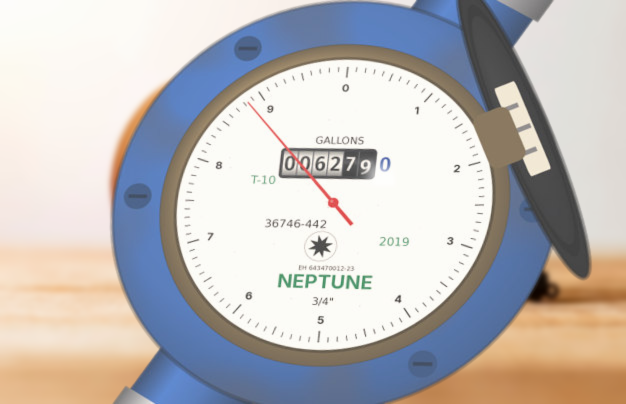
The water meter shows value=62788.8 unit=gal
